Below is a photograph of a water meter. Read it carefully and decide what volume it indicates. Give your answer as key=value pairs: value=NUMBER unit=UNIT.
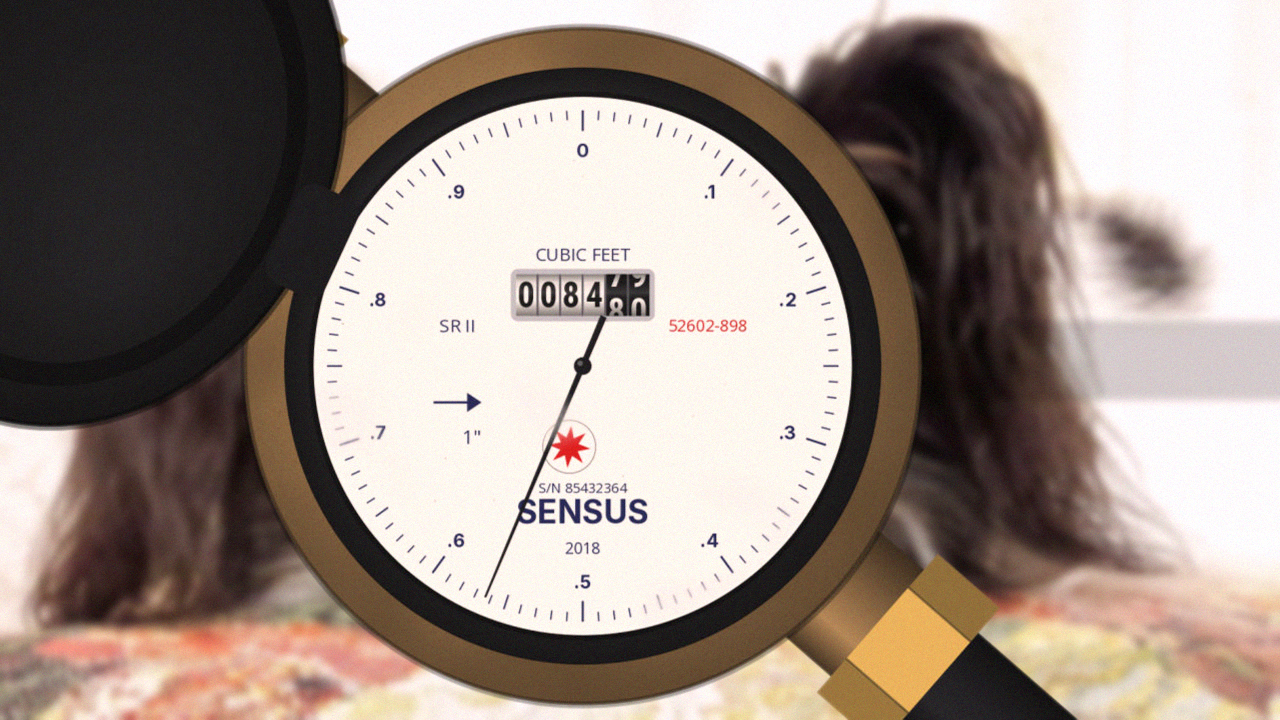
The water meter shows value=8479.56 unit=ft³
